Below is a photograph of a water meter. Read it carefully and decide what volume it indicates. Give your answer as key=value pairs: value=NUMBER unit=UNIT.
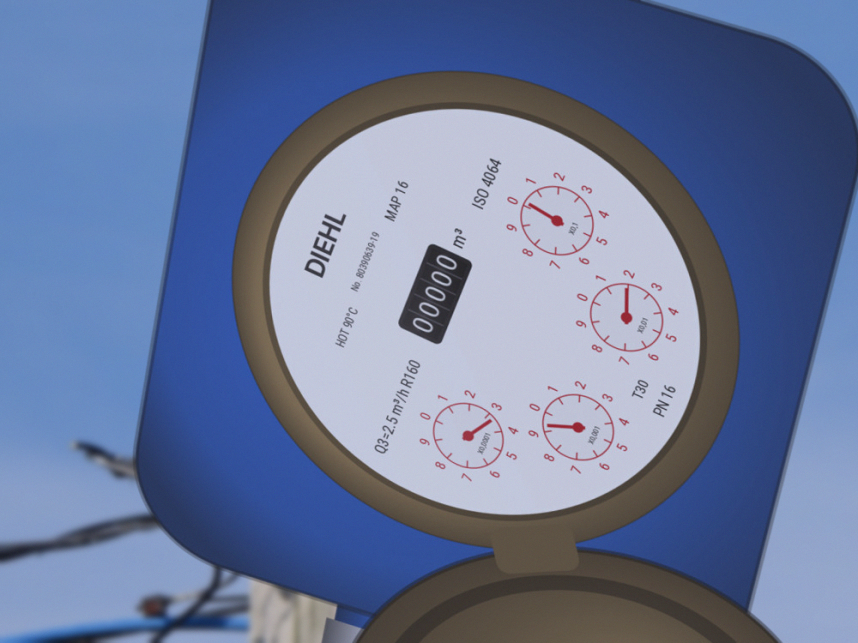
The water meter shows value=0.0193 unit=m³
